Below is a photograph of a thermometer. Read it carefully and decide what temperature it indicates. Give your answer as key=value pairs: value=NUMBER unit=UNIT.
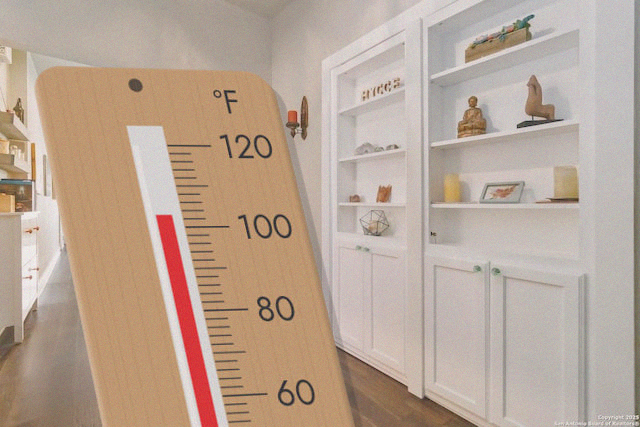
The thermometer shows value=103 unit=°F
